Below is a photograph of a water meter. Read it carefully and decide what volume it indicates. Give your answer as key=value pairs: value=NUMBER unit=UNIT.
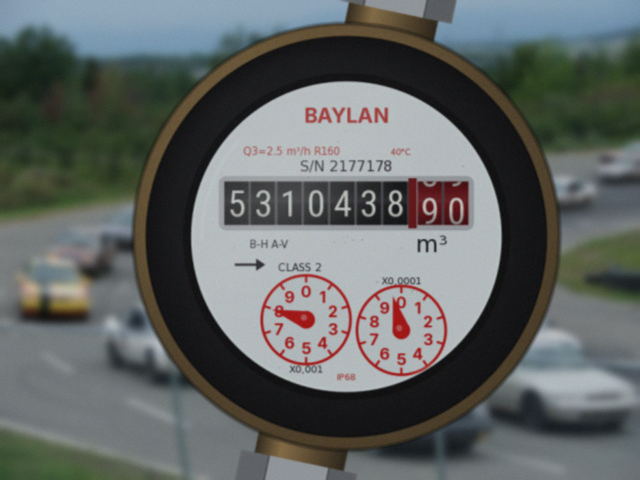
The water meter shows value=5310438.8979 unit=m³
